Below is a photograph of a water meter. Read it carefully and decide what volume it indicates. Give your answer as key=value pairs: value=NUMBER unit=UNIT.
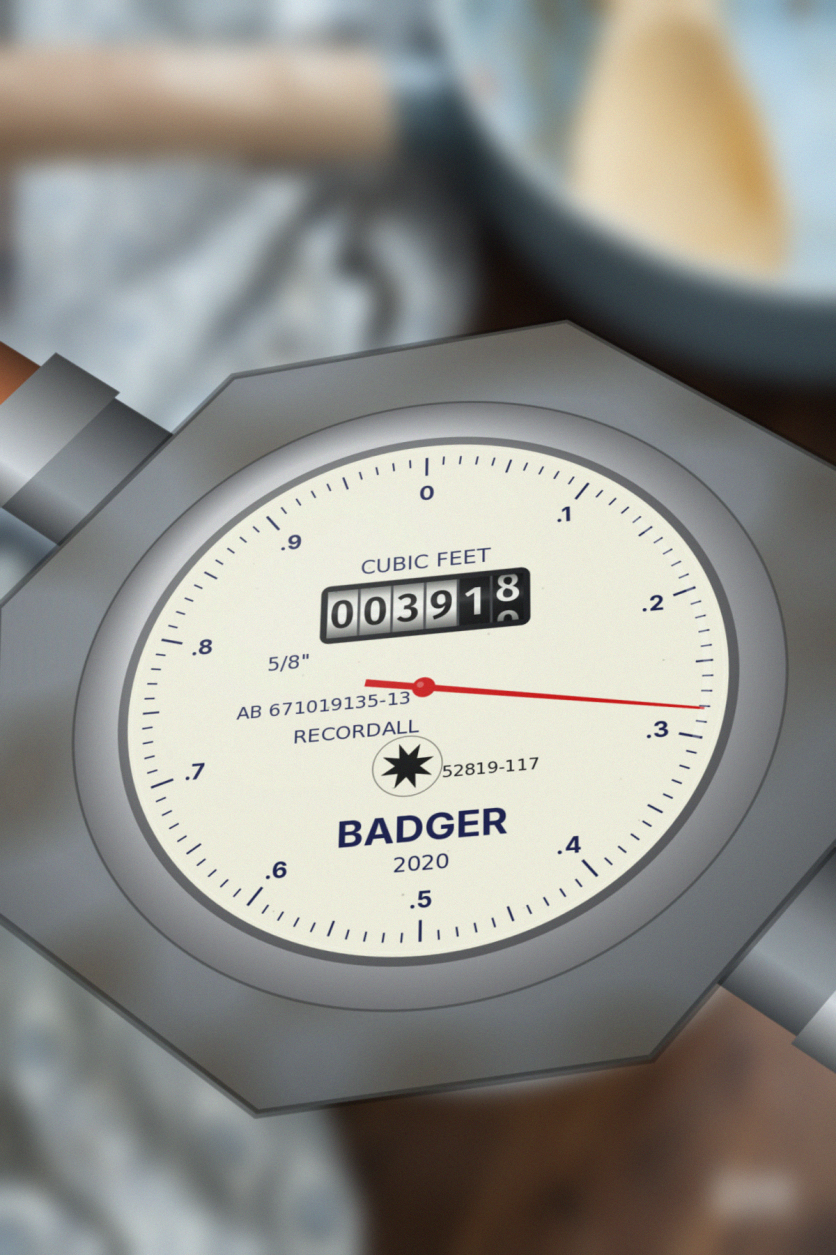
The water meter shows value=3918.28 unit=ft³
